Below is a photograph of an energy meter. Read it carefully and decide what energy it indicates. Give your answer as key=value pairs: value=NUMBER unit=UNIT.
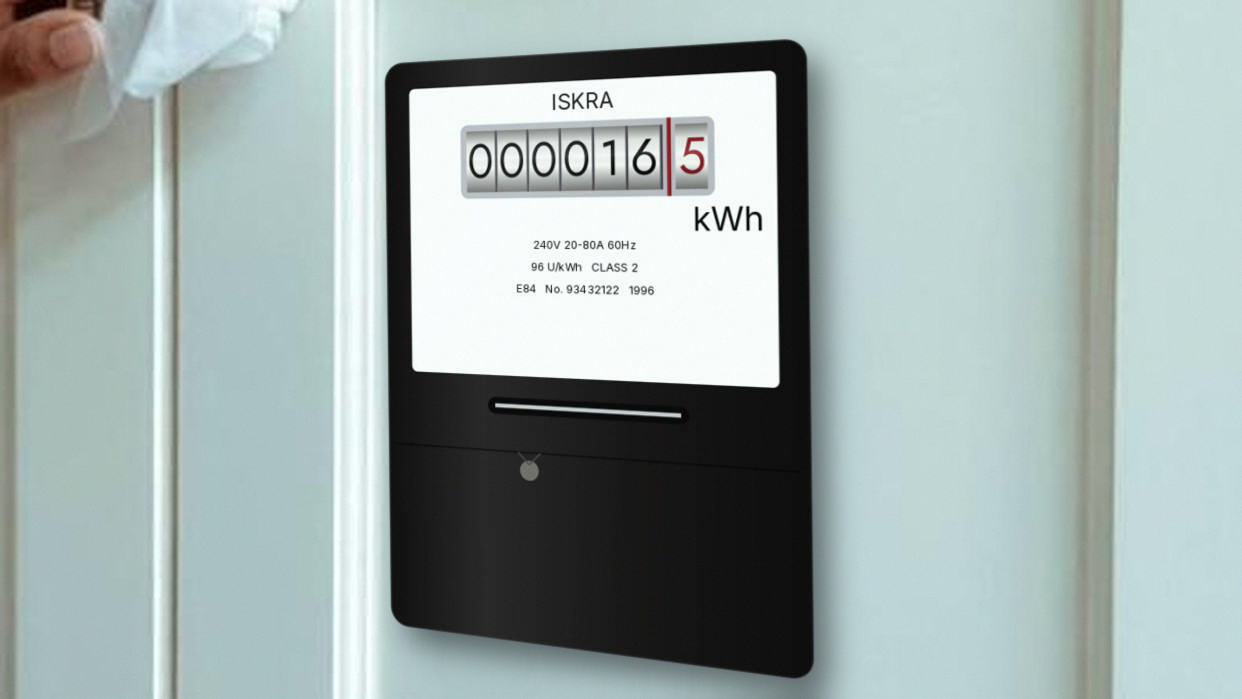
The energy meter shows value=16.5 unit=kWh
